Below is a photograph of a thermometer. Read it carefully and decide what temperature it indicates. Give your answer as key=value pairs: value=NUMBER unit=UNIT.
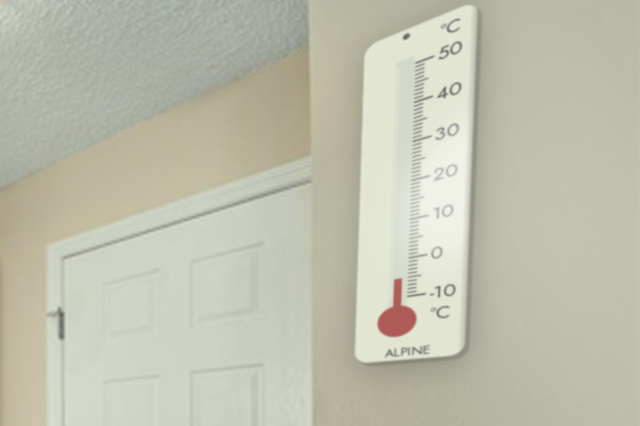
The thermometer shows value=-5 unit=°C
